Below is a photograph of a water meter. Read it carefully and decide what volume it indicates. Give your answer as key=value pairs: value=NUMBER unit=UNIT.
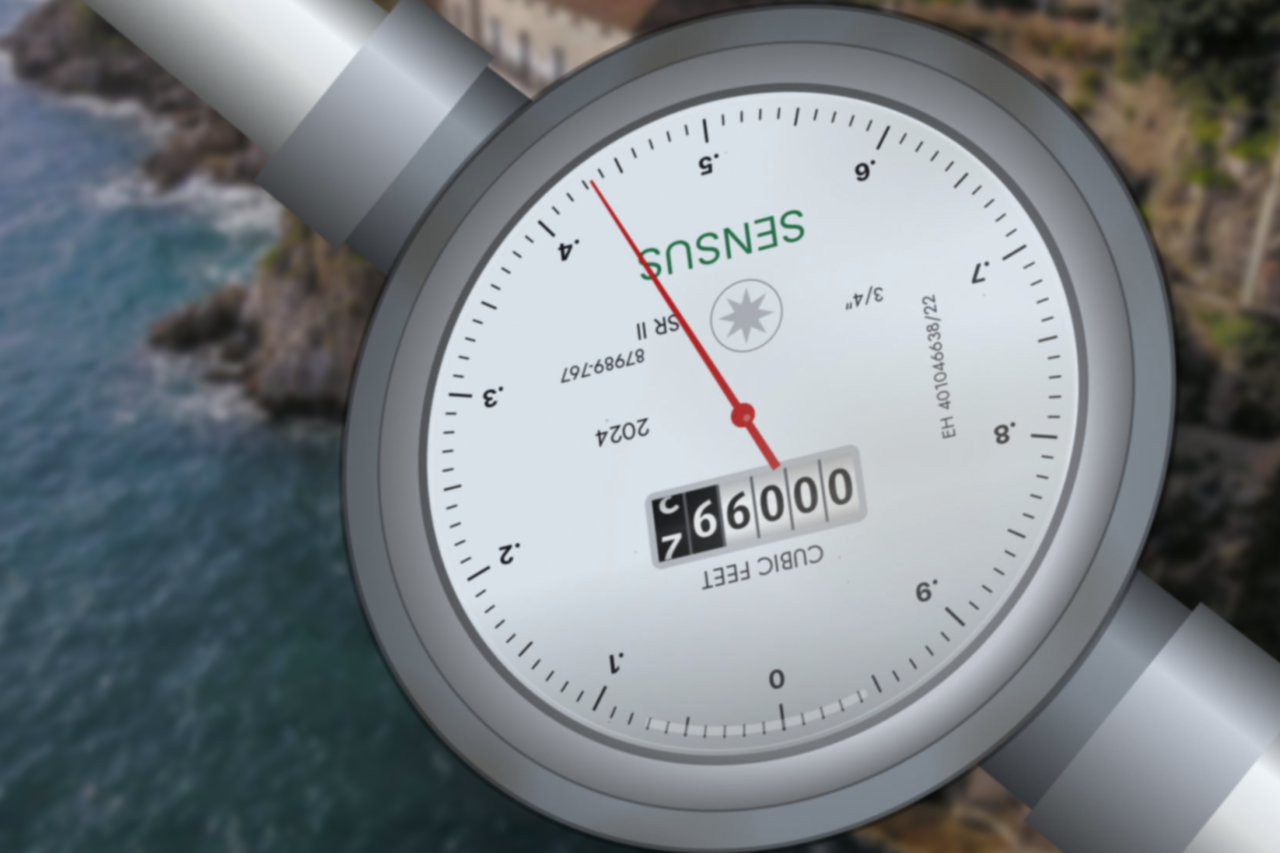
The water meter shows value=992.43 unit=ft³
